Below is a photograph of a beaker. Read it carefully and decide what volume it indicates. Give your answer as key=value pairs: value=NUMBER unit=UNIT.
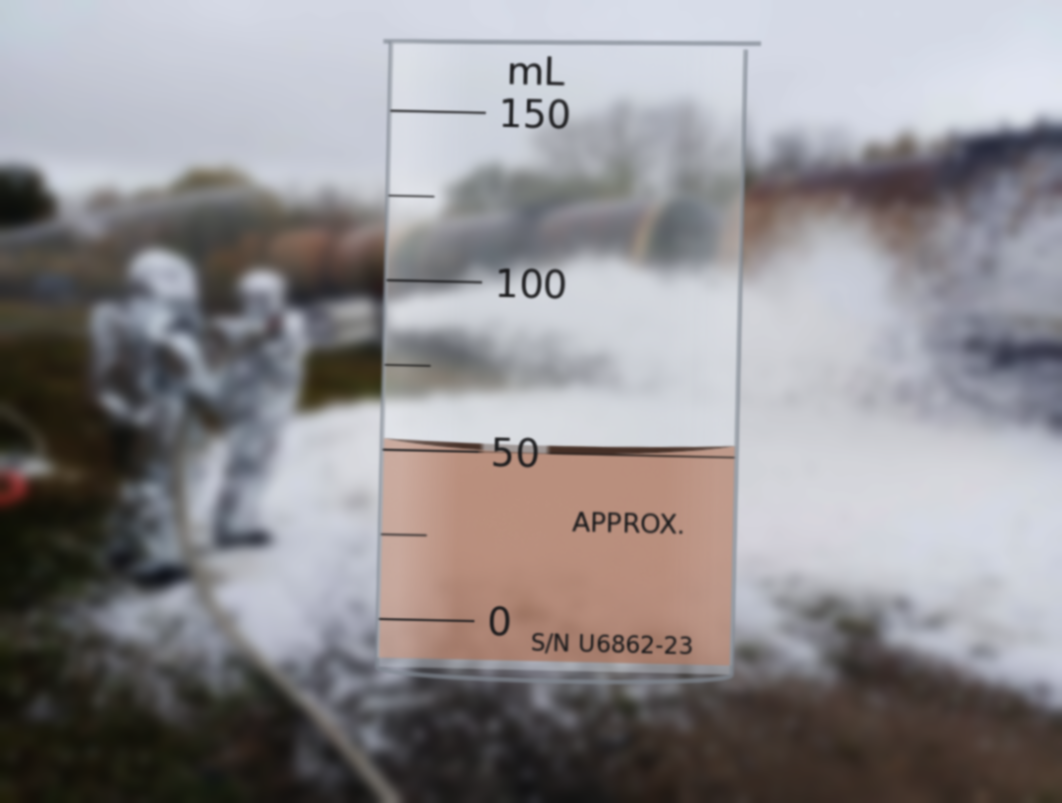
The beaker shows value=50 unit=mL
